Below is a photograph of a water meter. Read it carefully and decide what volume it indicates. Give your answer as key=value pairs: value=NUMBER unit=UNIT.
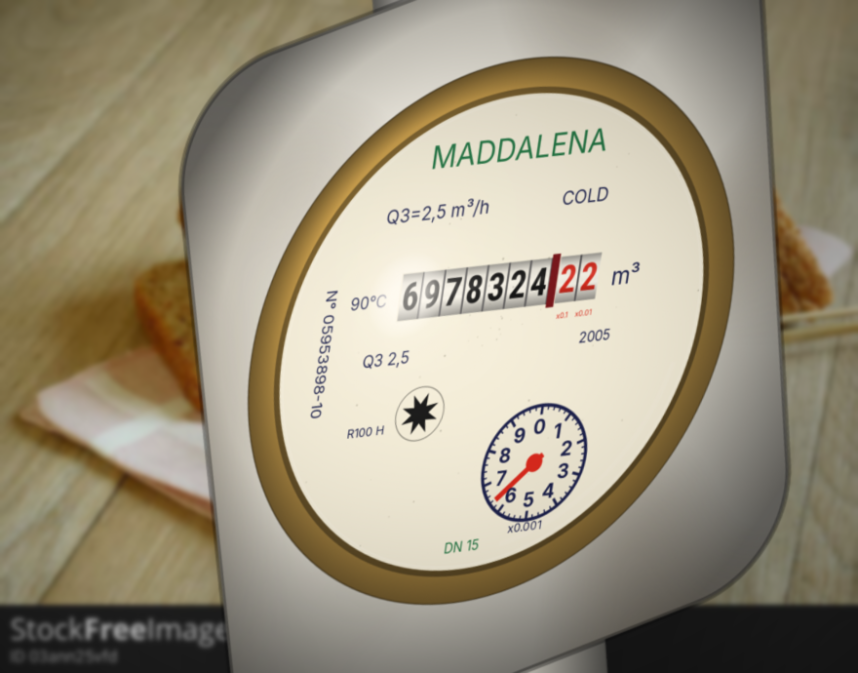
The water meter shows value=6978324.226 unit=m³
